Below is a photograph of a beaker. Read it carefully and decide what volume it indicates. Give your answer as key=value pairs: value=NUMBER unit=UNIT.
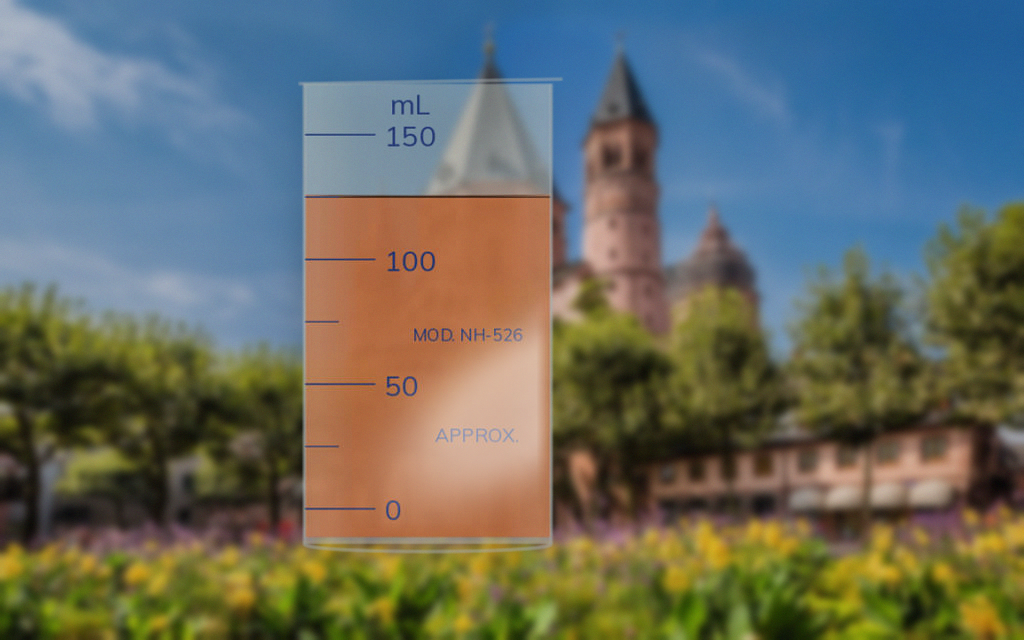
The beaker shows value=125 unit=mL
